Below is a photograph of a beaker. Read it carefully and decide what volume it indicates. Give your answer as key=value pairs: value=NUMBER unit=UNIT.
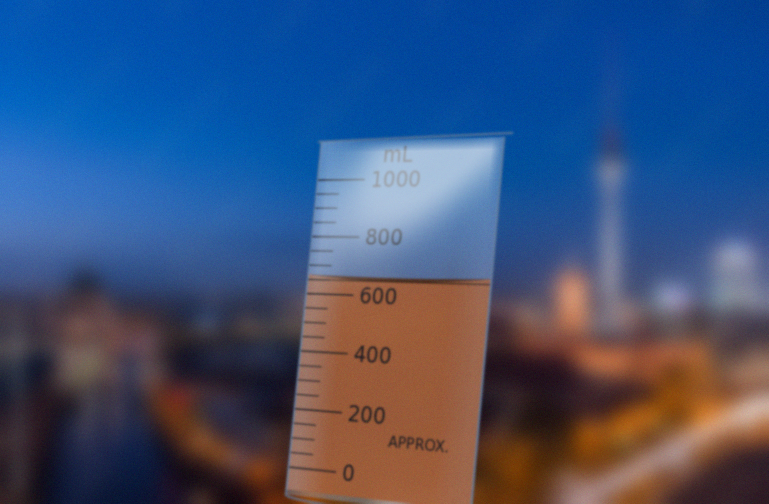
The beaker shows value=650 unit=mL
